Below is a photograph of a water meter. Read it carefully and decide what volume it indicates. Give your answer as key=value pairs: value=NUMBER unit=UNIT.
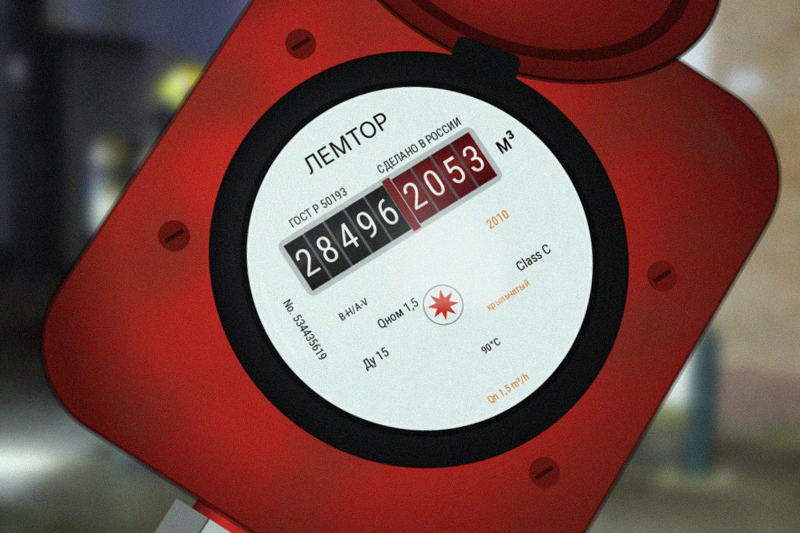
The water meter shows value=28496.2053 unit=m³
